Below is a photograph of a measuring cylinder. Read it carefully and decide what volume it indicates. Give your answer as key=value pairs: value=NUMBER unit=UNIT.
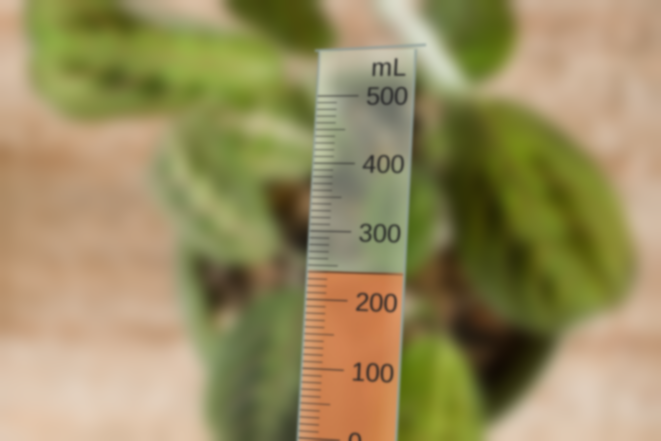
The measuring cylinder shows value=240 unit=mL
